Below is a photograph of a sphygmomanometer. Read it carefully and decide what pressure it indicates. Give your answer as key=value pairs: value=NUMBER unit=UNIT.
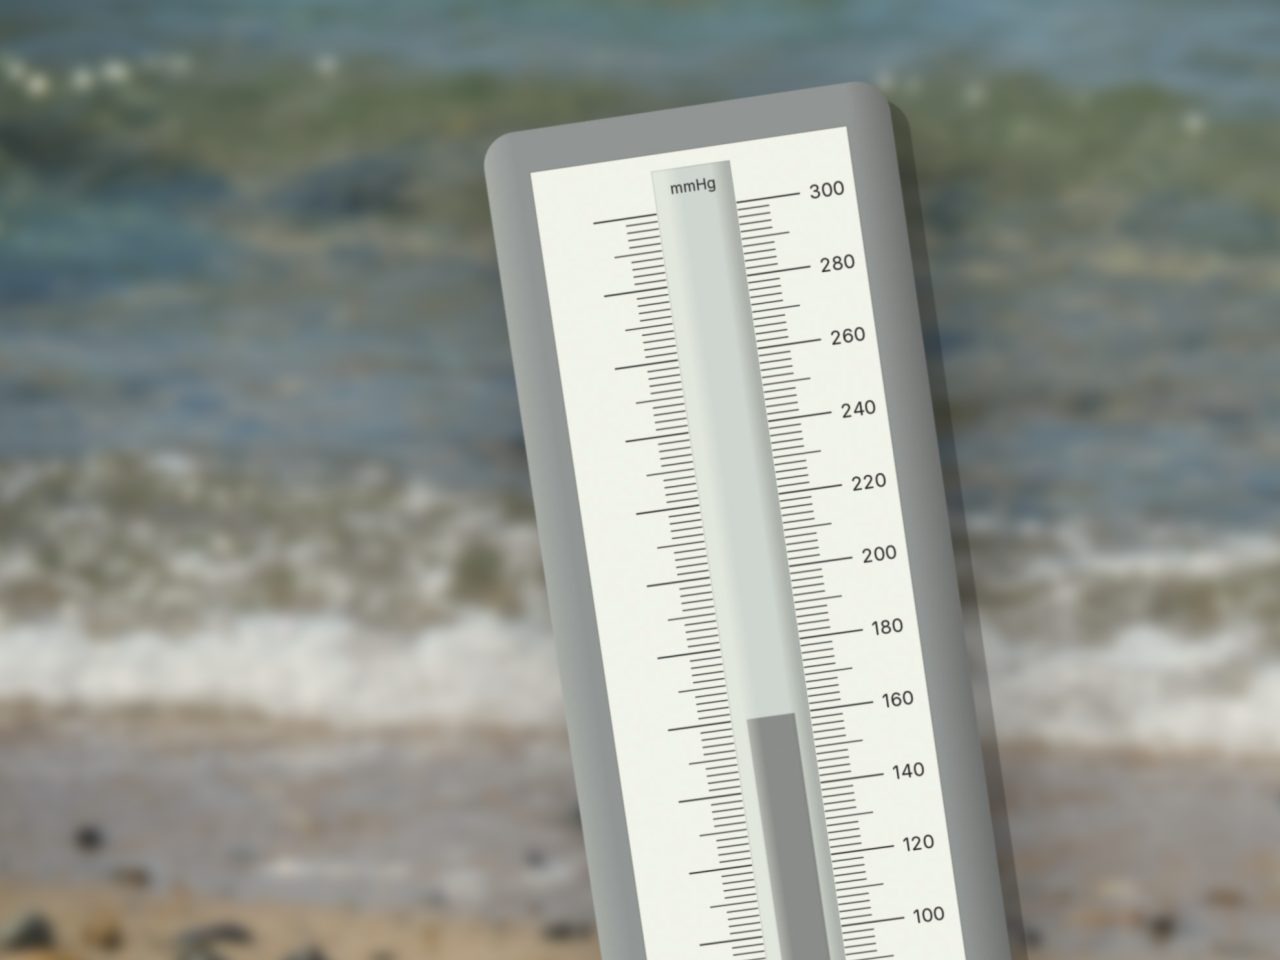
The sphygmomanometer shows value=160 unit=mmHg
